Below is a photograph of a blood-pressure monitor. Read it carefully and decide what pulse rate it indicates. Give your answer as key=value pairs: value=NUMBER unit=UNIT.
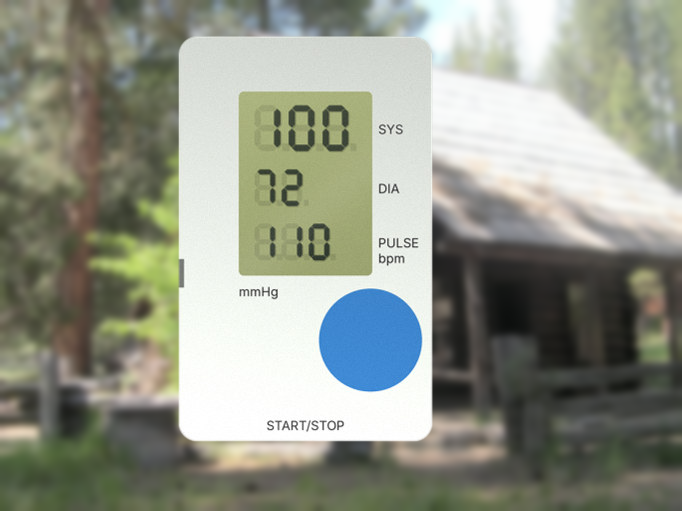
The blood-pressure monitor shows value=110 unit=bpm
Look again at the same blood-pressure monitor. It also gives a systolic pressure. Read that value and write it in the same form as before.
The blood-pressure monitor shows value=100 unit=mmHg
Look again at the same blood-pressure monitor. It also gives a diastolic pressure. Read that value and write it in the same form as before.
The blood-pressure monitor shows value=72 unit=mmHg
